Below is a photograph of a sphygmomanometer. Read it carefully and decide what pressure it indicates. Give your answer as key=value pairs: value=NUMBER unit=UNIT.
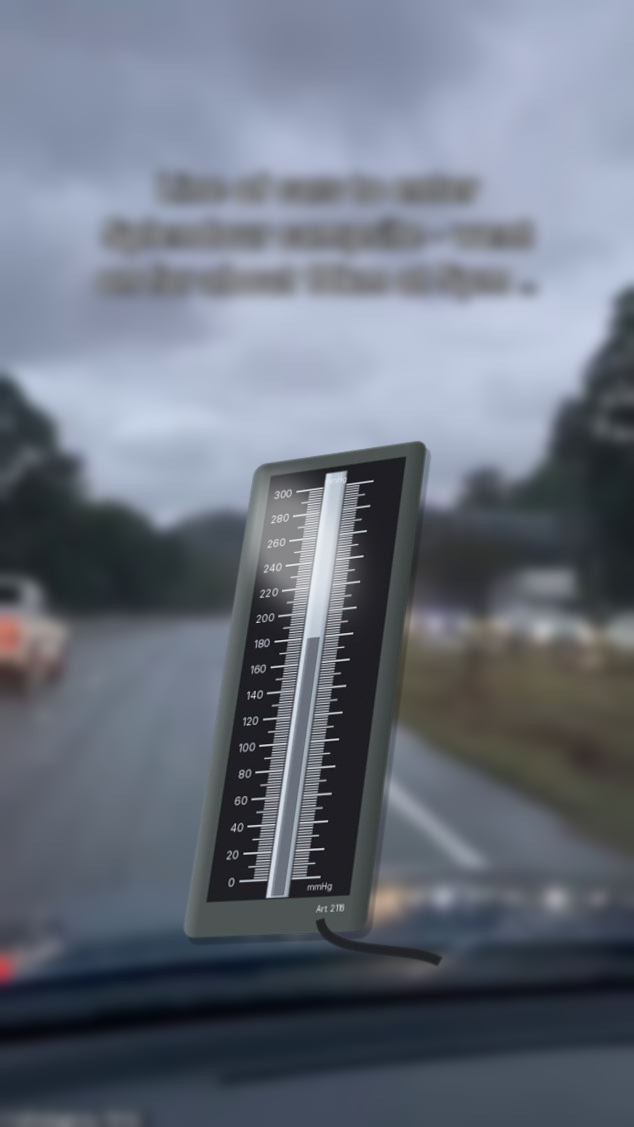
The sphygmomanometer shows value=180 unit=mmHg
